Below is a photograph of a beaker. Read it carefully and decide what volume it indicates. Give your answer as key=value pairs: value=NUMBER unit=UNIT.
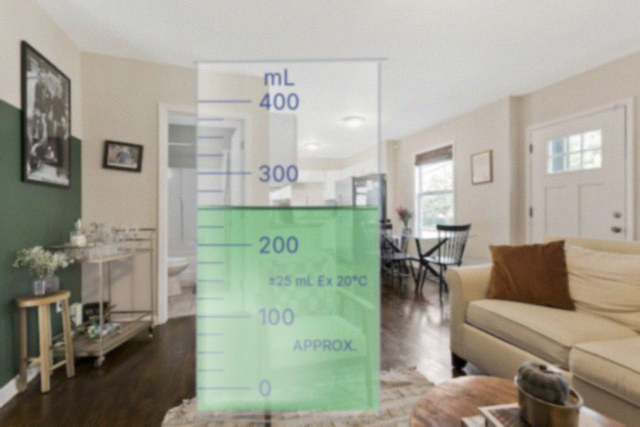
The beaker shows value=250 unit=mL
